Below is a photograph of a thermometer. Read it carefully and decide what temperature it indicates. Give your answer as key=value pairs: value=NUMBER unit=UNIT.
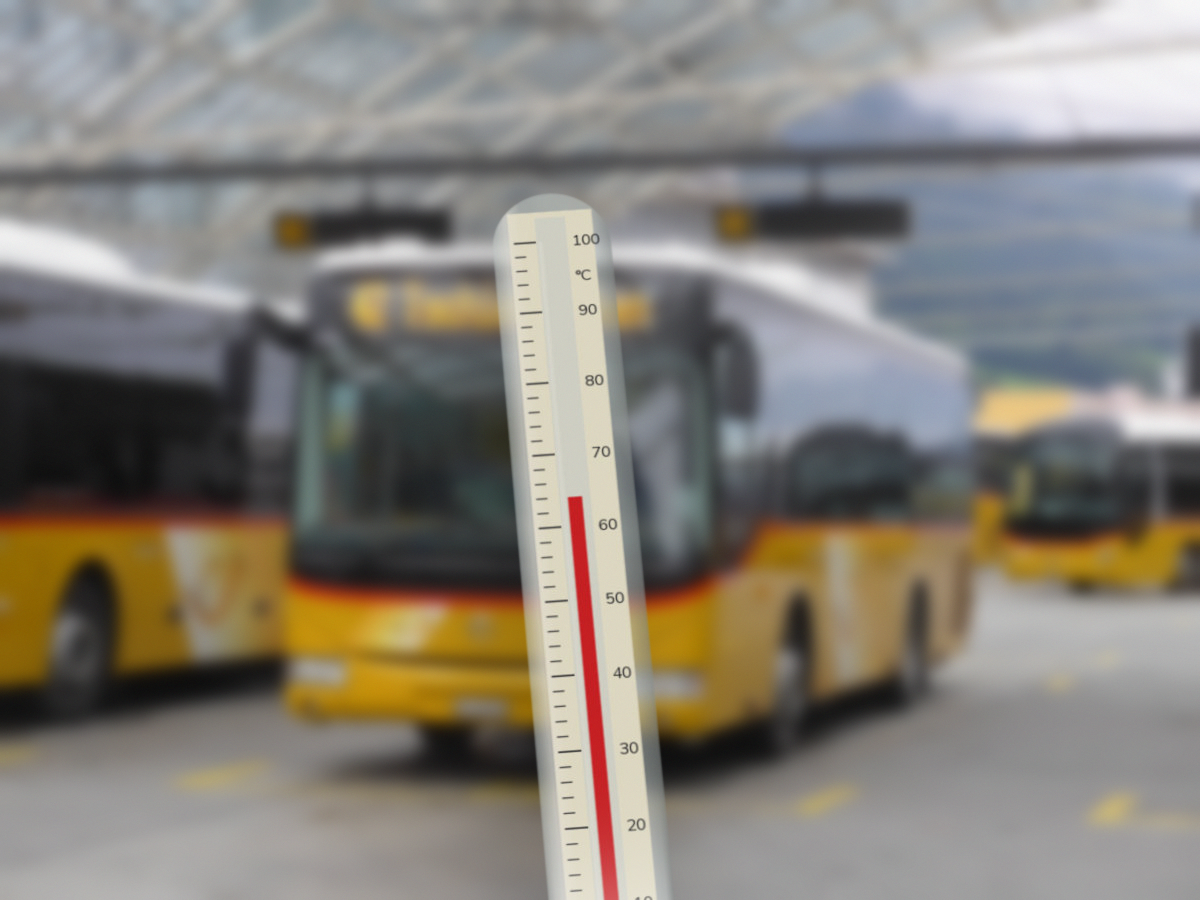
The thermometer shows value=64 unit=°C
